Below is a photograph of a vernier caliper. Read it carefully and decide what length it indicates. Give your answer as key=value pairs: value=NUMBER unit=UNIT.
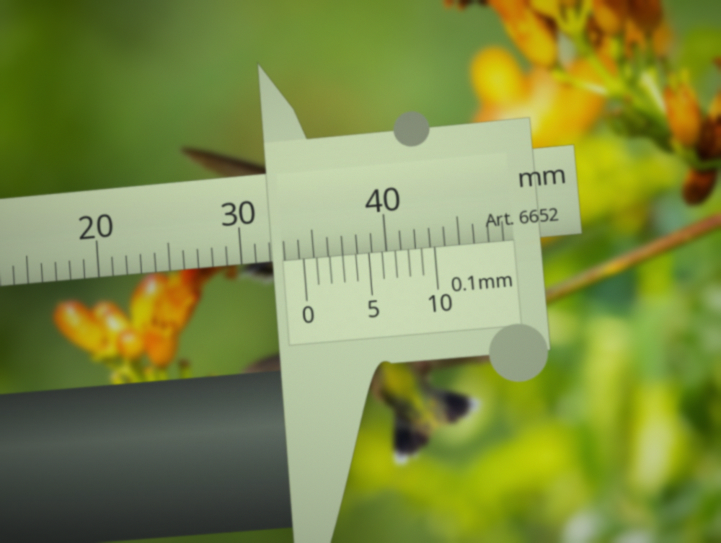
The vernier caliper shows value=34.3 unit=mm
